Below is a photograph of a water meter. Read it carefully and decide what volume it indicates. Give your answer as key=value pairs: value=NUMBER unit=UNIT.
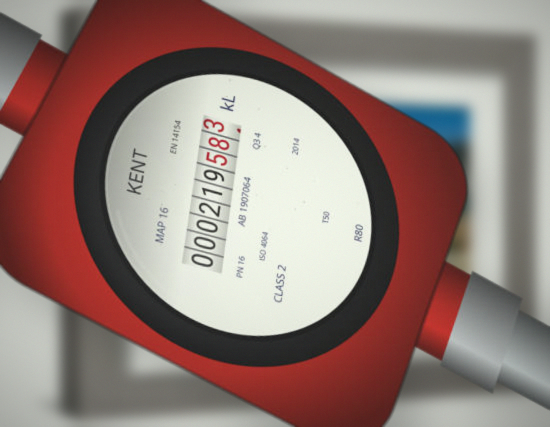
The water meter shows value=219.583 unit=kL
